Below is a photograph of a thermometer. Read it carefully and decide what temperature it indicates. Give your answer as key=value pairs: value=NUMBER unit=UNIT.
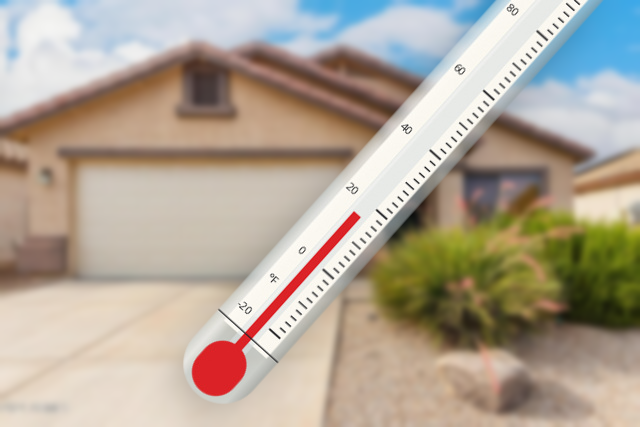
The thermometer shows value=16 unit=°F
